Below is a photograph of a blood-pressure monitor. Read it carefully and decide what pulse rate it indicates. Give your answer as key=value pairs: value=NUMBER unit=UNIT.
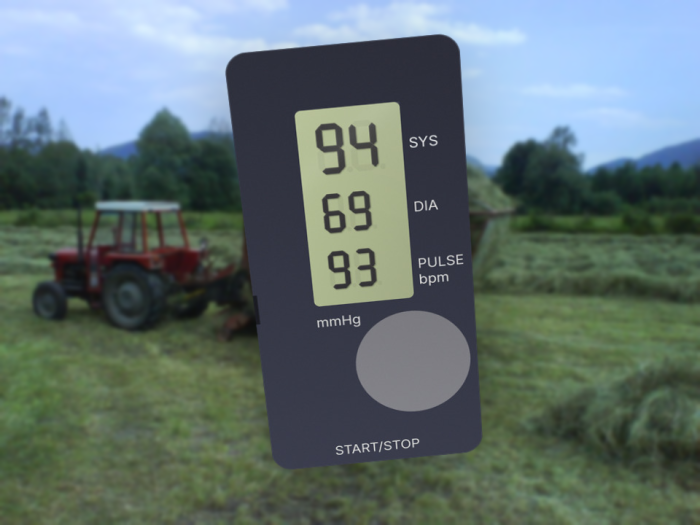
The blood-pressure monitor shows value=93 unit=bpm
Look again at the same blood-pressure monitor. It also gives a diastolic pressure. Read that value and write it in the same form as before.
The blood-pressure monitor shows value=69 unit=mmHg
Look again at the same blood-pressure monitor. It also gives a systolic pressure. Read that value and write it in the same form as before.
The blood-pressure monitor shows value=94 unit=mmHg
